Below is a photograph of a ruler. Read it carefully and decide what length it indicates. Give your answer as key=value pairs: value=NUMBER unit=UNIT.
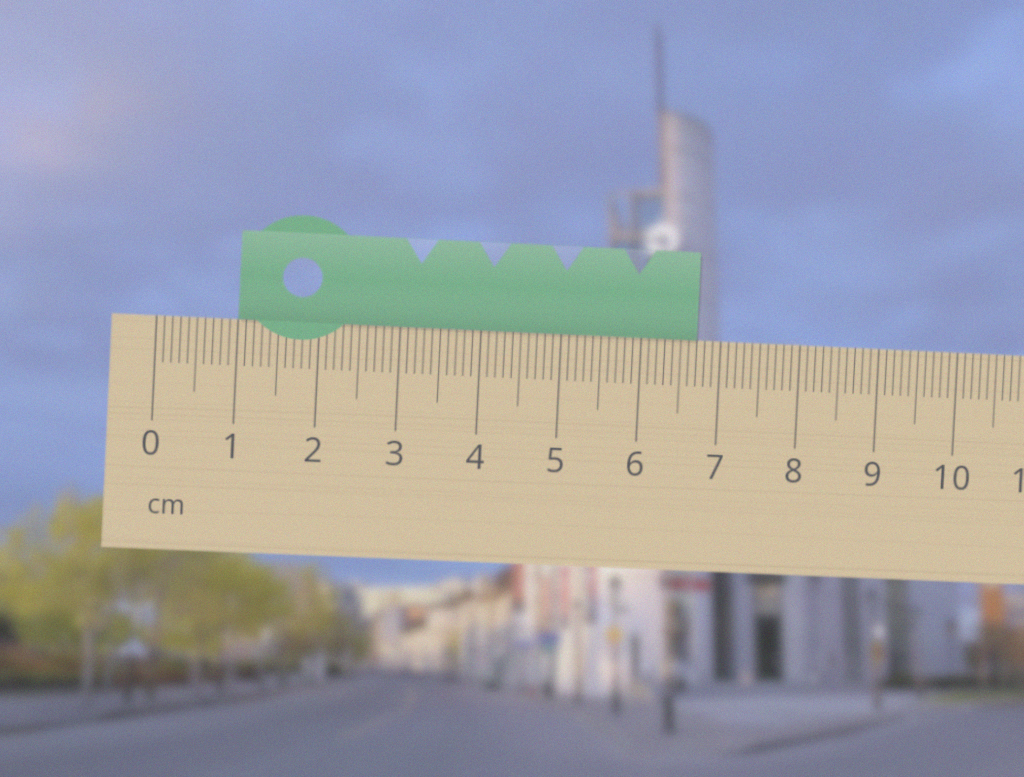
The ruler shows value=5.7 unit=cm
